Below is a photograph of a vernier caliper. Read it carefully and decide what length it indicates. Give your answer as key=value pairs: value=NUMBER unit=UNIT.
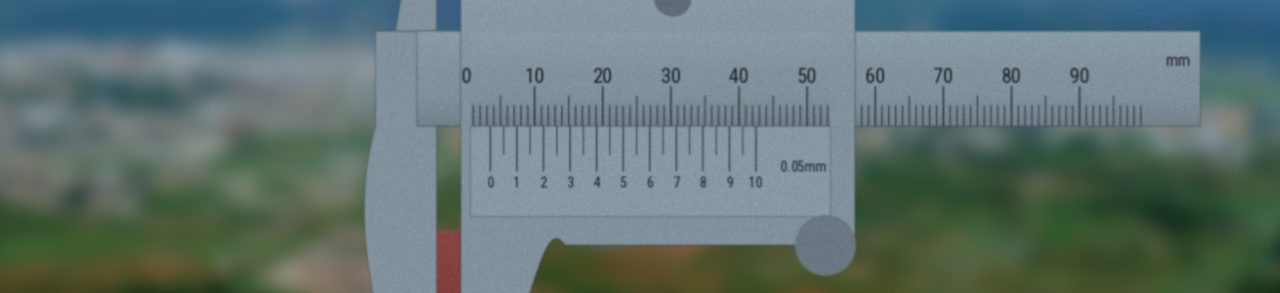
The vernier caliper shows value=3.5 unit=mm
